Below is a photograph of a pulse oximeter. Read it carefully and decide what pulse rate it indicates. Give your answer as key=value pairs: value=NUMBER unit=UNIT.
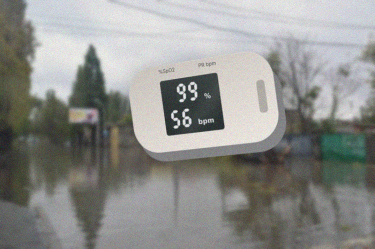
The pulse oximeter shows value=56 unit=bpm
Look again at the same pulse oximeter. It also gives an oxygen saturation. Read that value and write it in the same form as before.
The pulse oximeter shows value=99 unit=%
